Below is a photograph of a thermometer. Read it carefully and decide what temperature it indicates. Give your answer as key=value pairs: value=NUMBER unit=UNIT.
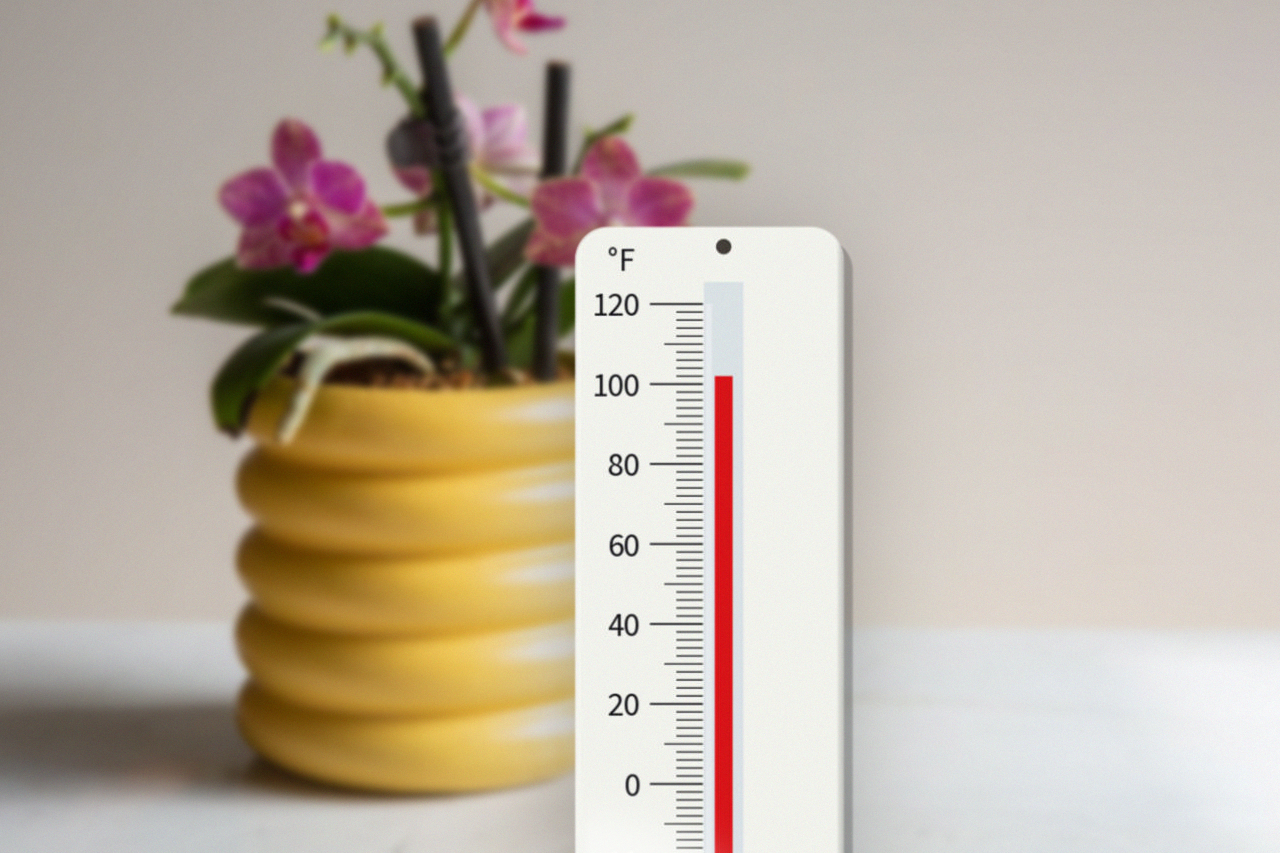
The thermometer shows value=102 unit=°F
